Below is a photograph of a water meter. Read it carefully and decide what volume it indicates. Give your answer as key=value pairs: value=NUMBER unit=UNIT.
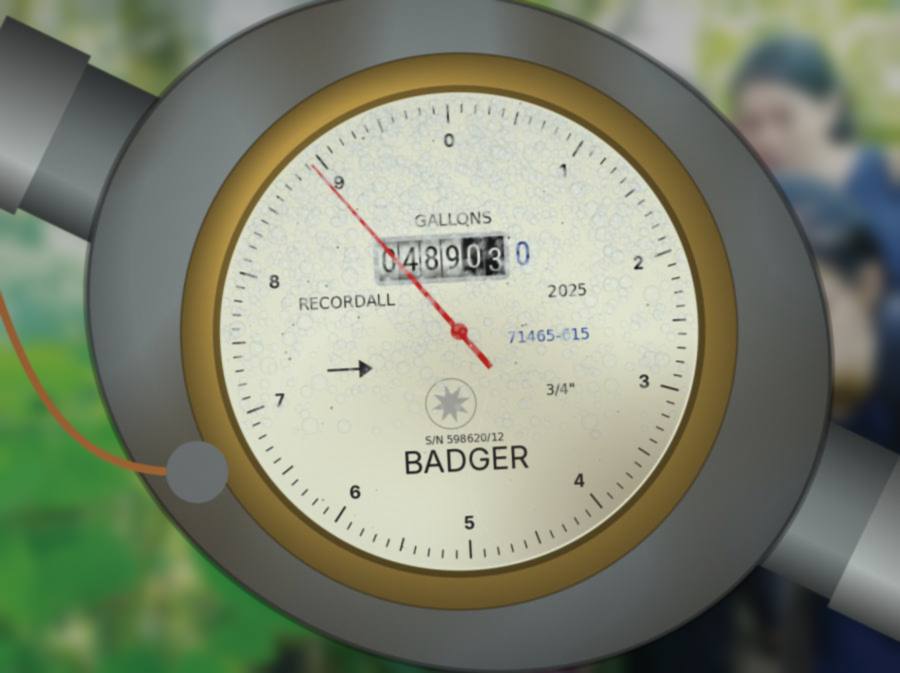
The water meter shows value=489028.9 unit=gal
